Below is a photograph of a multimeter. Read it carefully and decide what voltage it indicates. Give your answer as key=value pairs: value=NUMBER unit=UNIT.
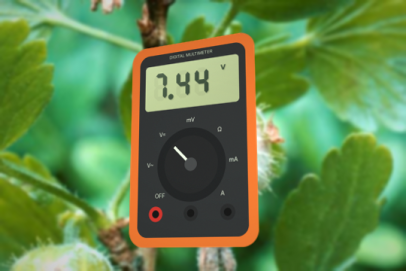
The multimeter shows value=7.44 unit=V
